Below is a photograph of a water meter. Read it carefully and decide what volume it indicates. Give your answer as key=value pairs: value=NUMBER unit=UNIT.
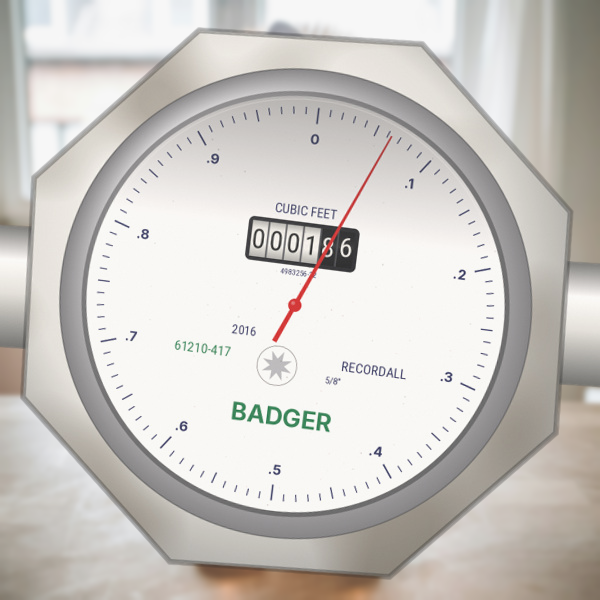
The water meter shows value=186.06 unit=ft³
